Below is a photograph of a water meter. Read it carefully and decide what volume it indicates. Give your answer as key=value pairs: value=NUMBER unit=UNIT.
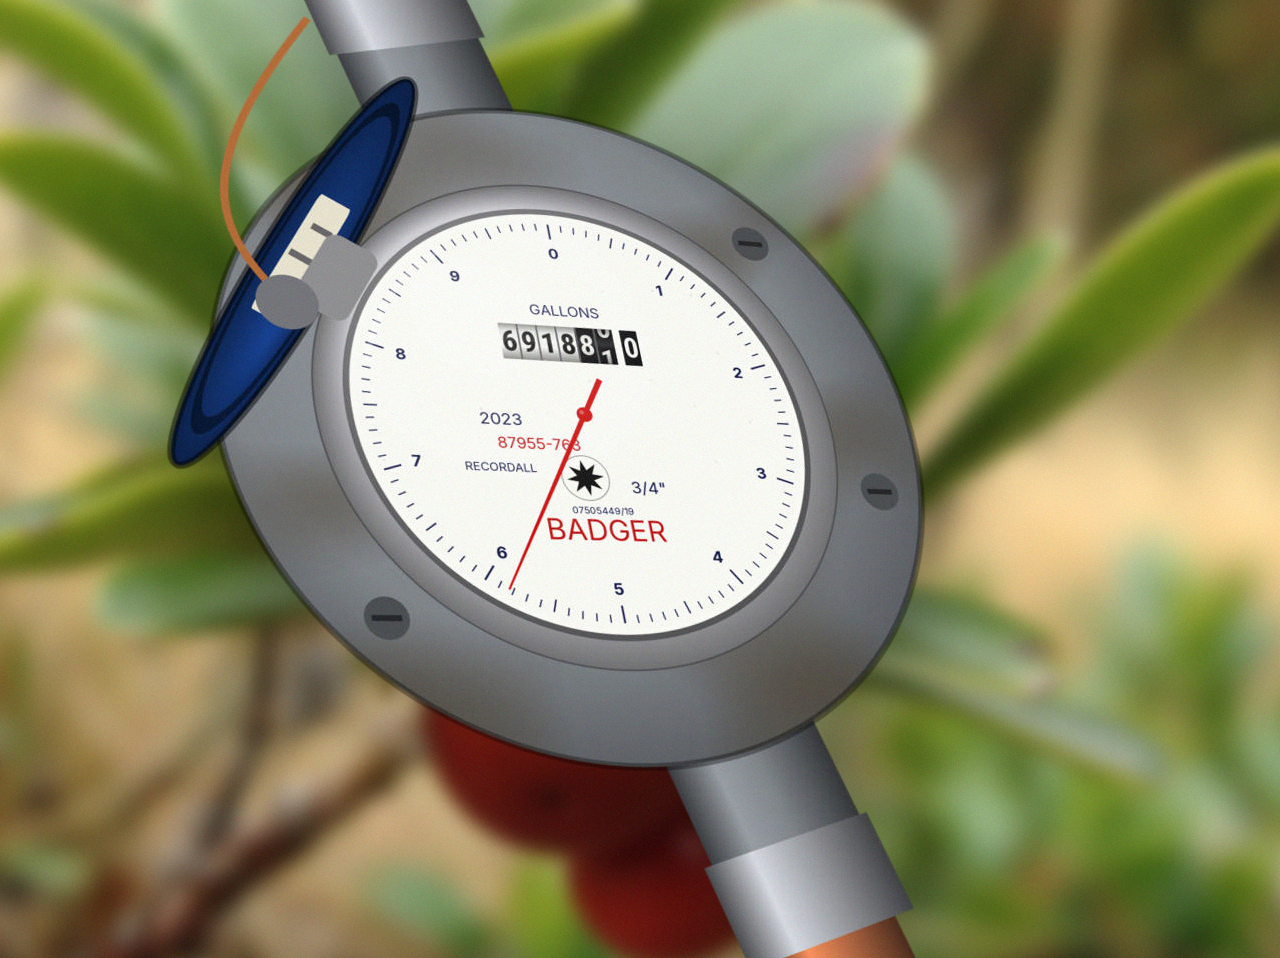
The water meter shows value=6918805.8 unit=gal
